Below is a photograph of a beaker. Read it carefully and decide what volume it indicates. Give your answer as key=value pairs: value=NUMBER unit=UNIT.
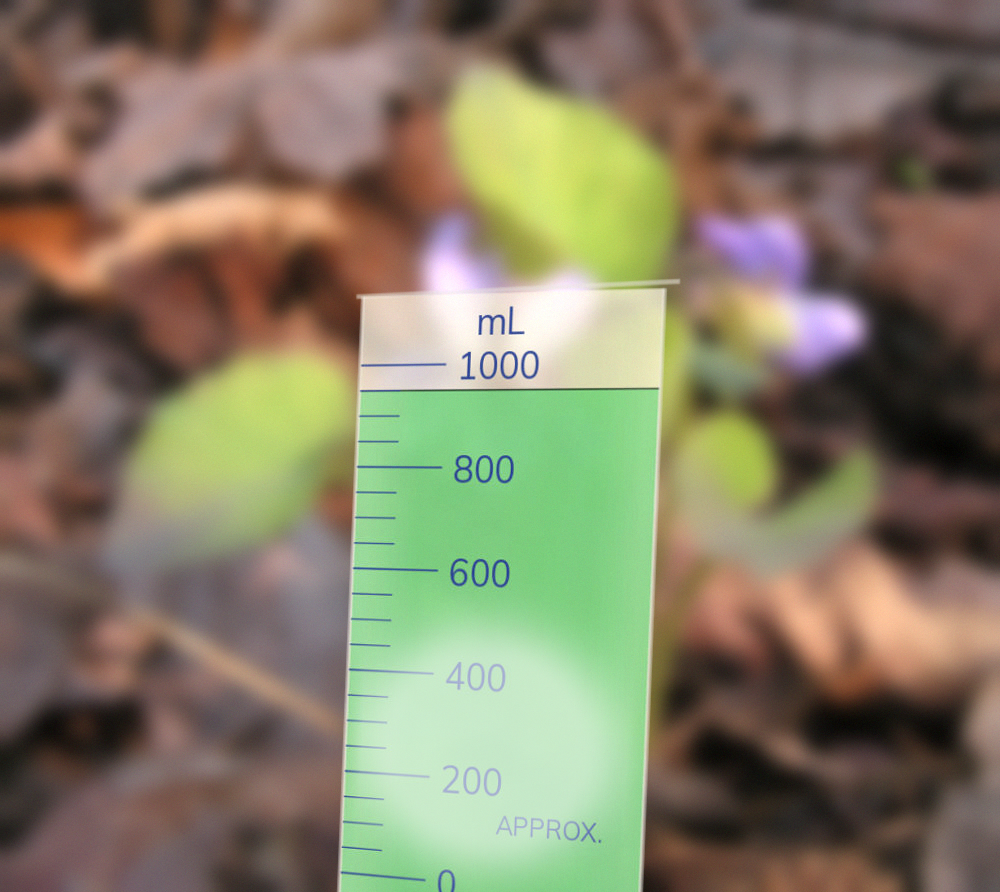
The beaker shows value=950 unit=mL
